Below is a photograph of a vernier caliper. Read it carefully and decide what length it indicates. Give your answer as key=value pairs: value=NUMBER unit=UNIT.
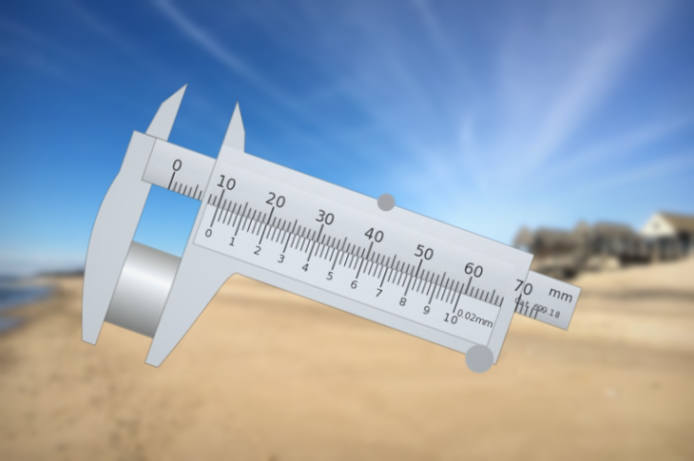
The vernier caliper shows value=10.0 unit=mm
